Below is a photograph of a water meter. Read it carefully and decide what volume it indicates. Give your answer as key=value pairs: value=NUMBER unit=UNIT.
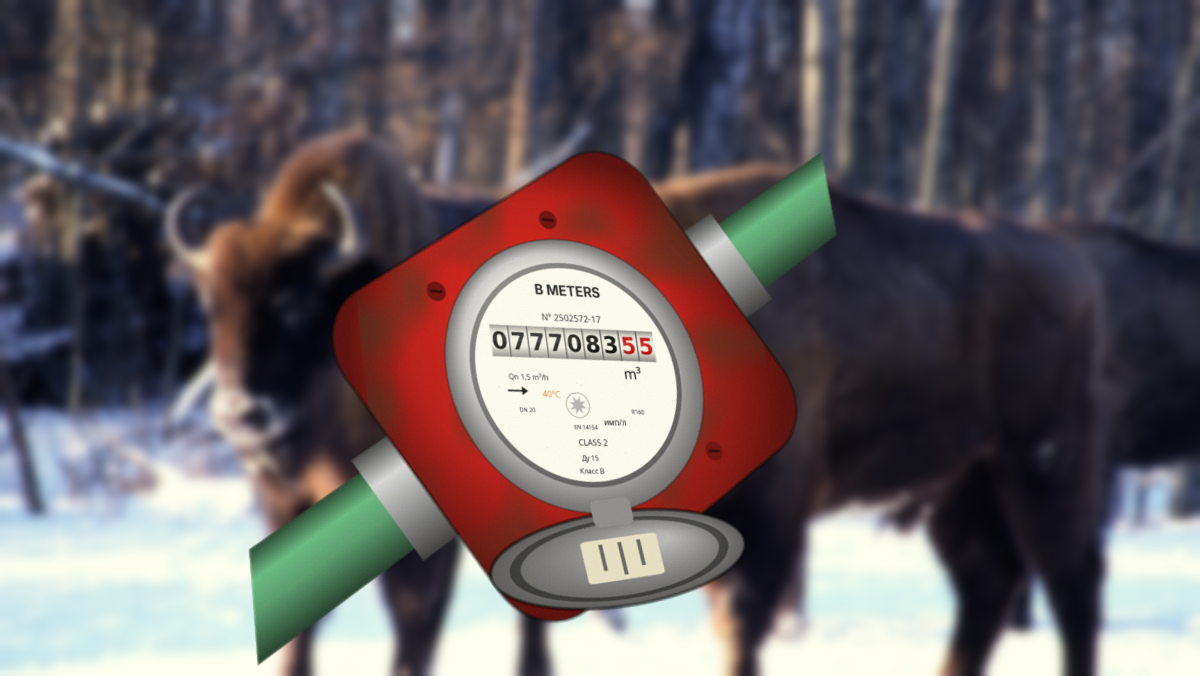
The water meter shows value=777083.55 unit=m³
